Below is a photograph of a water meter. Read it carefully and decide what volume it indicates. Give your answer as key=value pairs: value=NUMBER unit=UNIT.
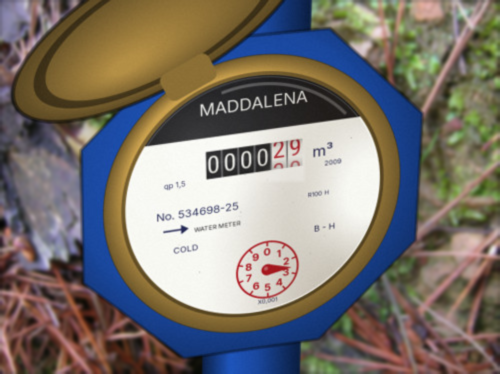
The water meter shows value=0.292 unit=m³
